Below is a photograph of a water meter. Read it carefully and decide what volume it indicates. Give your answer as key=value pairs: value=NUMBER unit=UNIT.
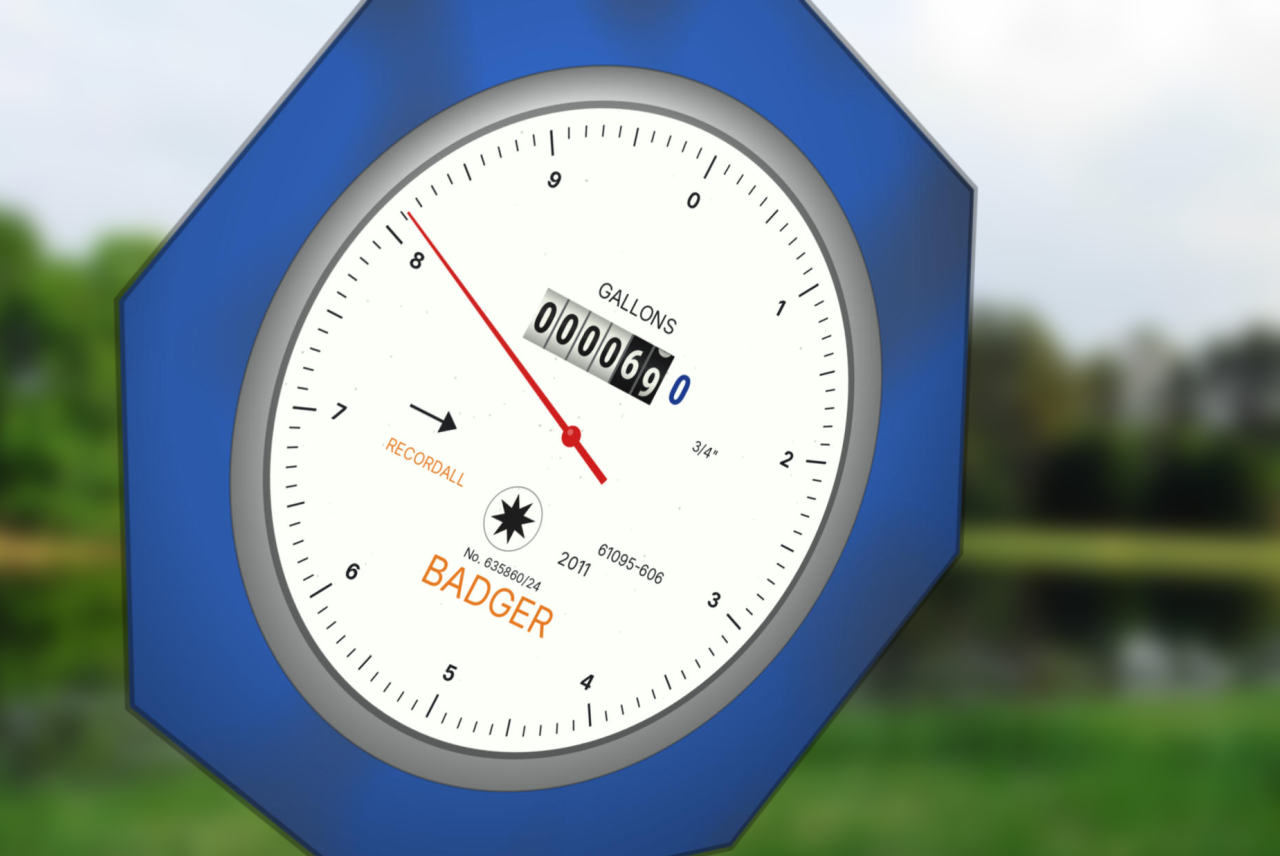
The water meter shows value=688.1 unit=gal
